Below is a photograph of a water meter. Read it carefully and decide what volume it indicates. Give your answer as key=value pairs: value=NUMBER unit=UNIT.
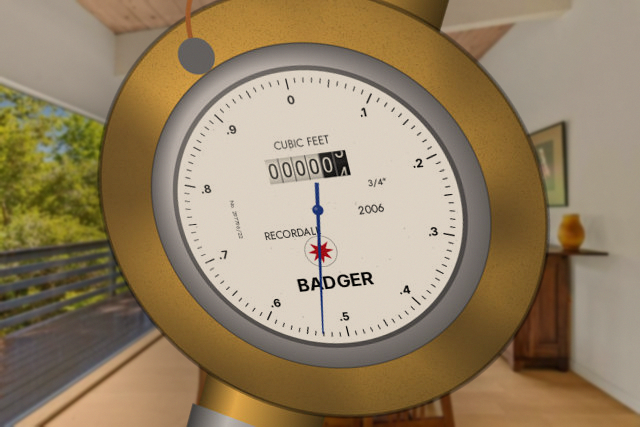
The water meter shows value=3.53 unit=ft³
